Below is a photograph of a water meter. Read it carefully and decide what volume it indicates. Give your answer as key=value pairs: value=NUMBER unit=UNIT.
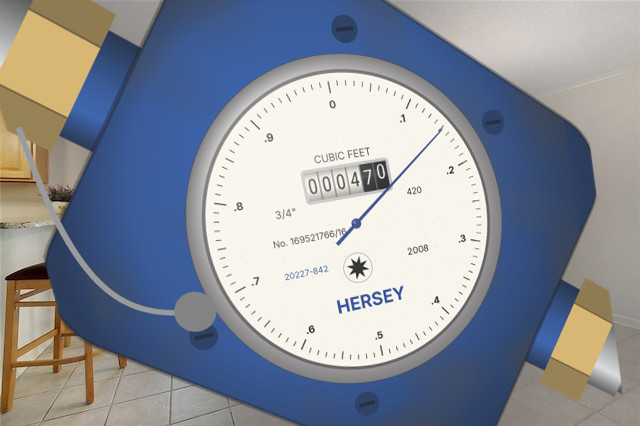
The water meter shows value=470.15 unit=ft³
